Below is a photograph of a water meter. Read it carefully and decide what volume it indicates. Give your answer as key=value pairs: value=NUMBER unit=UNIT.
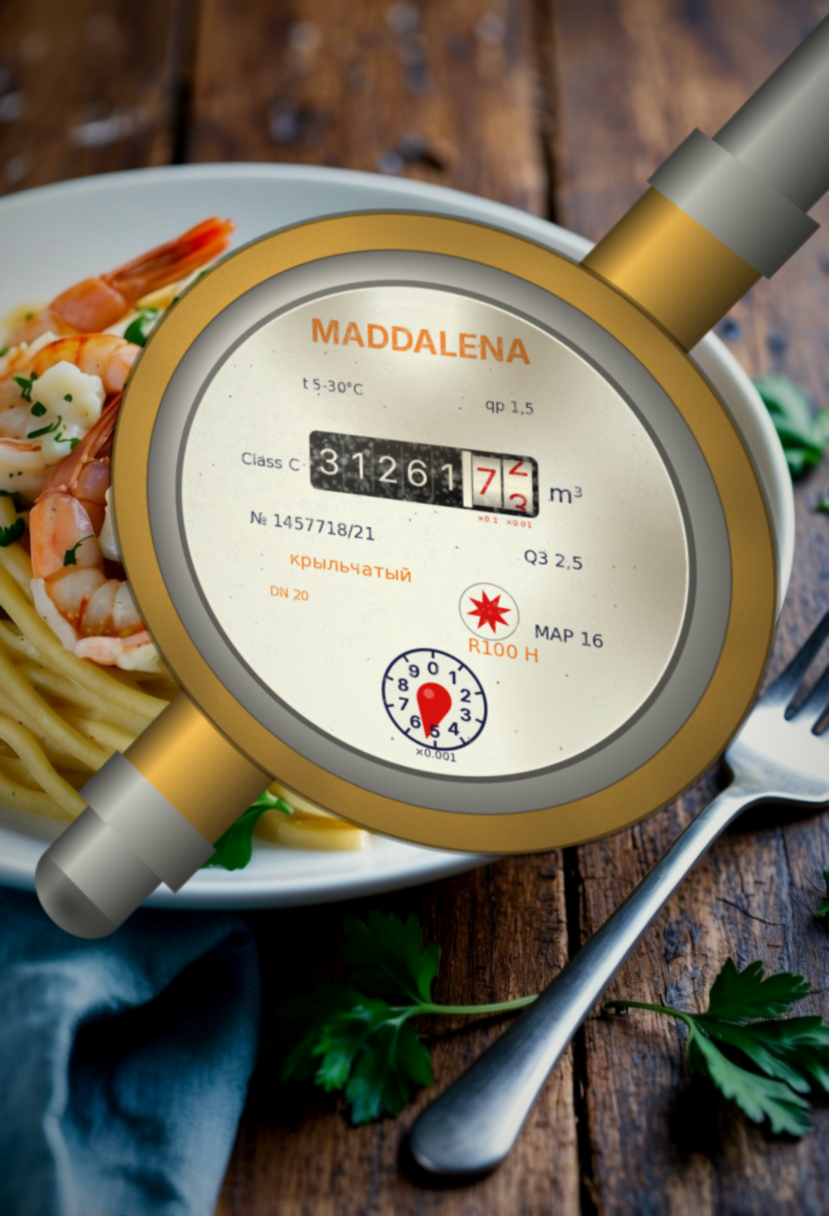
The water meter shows value=31261.725 unit=m³
